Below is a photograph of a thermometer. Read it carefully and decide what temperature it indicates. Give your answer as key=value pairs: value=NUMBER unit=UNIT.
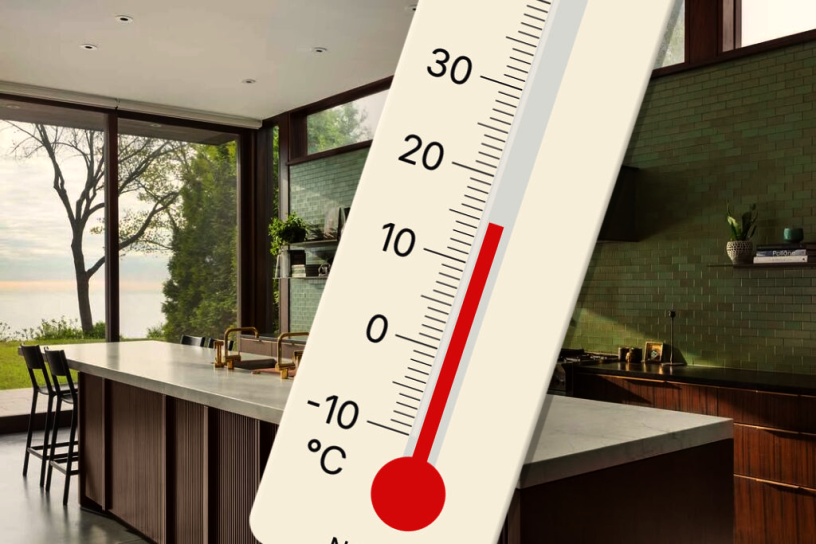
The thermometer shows value=15 unit=°C
